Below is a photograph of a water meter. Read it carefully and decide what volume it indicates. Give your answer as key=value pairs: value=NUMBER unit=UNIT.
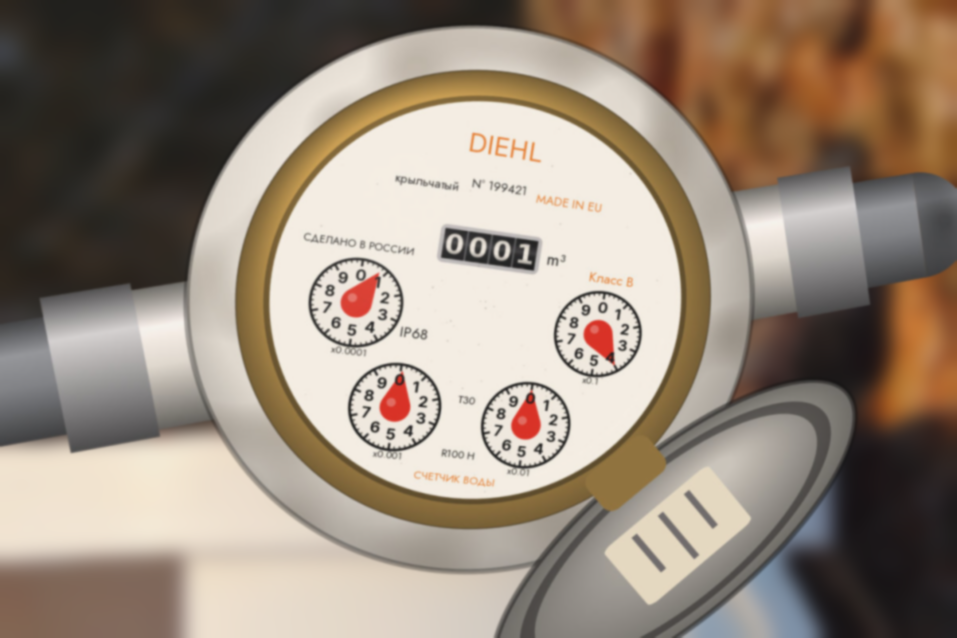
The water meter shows value=1.4000 unit=m³
